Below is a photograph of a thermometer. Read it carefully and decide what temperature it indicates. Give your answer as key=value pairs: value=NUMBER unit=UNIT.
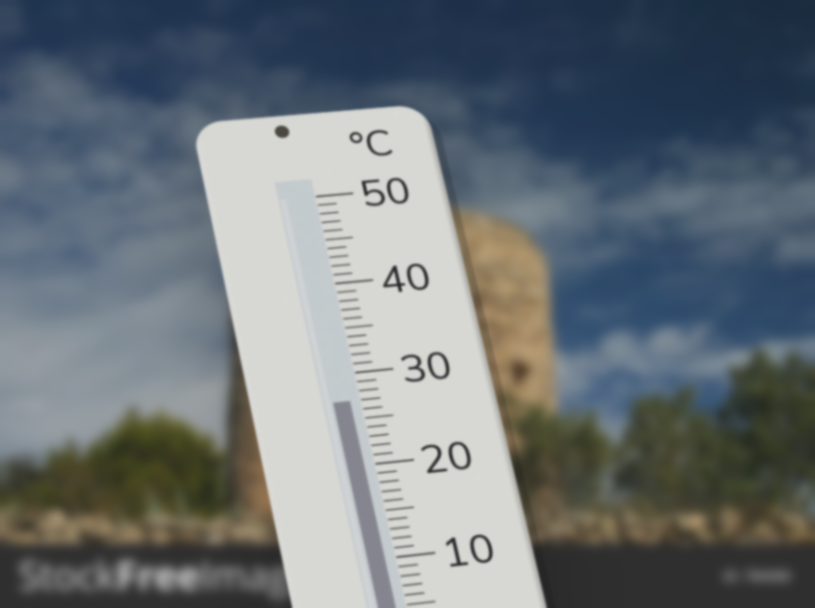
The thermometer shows value=27 unit=°C
